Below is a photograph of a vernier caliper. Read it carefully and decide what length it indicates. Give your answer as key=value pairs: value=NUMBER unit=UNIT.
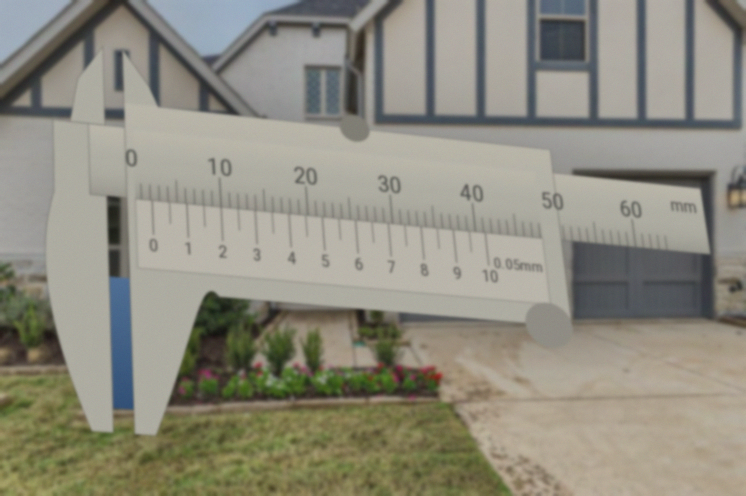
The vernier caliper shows value=2.2 unit=mm
